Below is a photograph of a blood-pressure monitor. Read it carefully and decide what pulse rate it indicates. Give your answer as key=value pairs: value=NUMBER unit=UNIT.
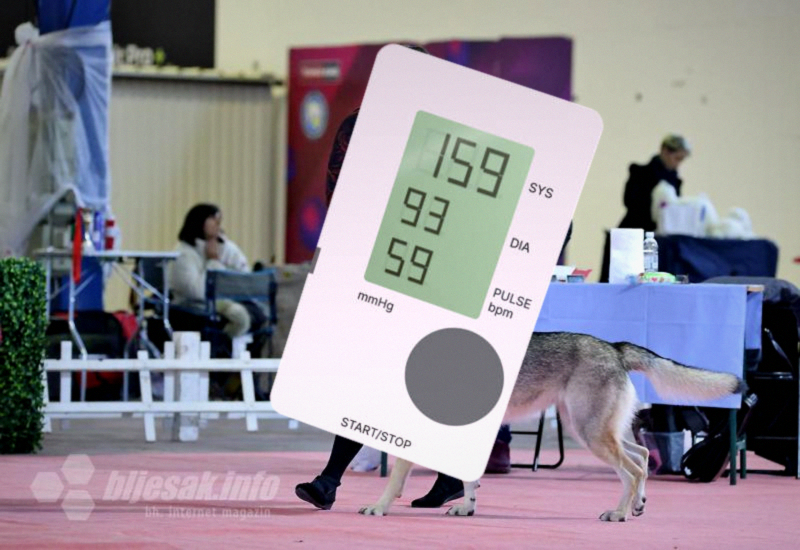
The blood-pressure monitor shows value=59 unit=bpm
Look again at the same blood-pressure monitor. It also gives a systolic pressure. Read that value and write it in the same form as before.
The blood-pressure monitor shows value=159 unit=mmHg
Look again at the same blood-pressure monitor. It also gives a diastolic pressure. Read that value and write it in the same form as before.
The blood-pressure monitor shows value=93 unit=mmHg
